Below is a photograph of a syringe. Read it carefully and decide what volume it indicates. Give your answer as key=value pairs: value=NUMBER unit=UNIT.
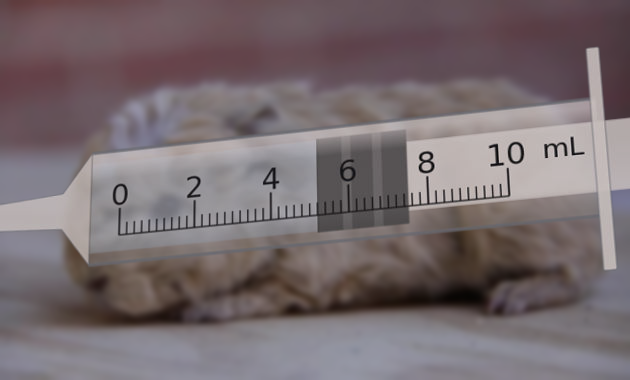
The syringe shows value=5.2 unit=mL
